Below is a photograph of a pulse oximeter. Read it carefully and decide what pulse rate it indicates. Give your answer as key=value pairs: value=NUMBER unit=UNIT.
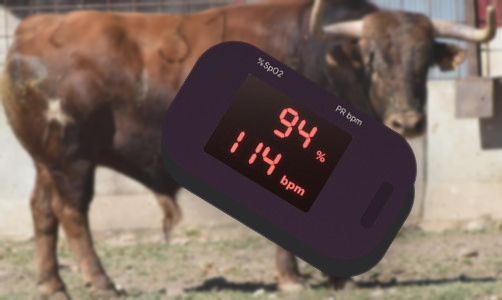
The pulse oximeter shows value=114 unit=bpm
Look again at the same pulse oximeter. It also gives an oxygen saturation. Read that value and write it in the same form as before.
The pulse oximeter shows value=94 unit=%
